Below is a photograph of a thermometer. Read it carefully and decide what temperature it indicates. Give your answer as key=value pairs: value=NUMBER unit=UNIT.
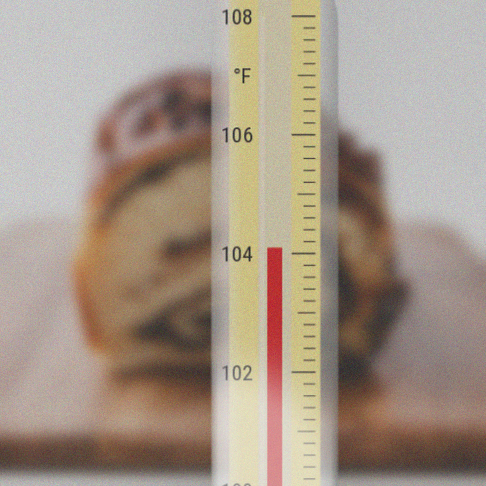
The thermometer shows value=104.1 unit=°F
